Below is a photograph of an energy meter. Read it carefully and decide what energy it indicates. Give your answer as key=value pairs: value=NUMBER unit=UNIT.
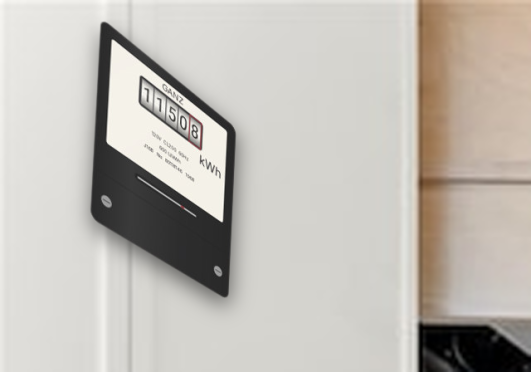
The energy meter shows value=1150.8 unit=kWh
